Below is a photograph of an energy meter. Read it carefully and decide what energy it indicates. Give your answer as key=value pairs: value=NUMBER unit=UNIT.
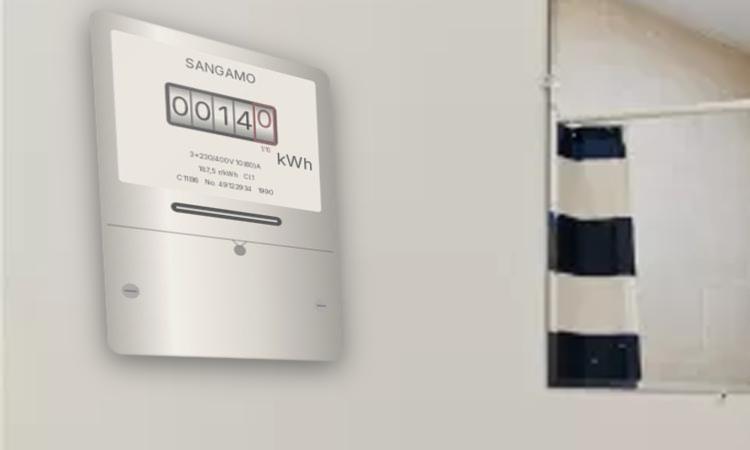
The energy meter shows value=14.0 unit=kWh
